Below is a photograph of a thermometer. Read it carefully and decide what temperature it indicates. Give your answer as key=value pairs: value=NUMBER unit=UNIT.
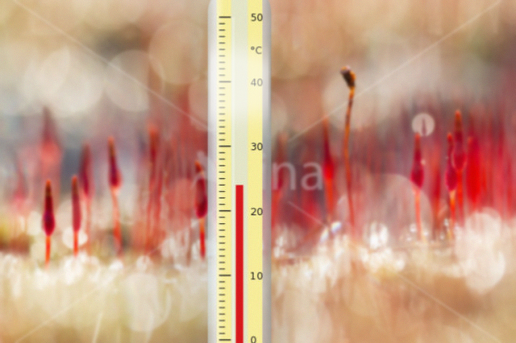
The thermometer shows value=24 unit=°C
